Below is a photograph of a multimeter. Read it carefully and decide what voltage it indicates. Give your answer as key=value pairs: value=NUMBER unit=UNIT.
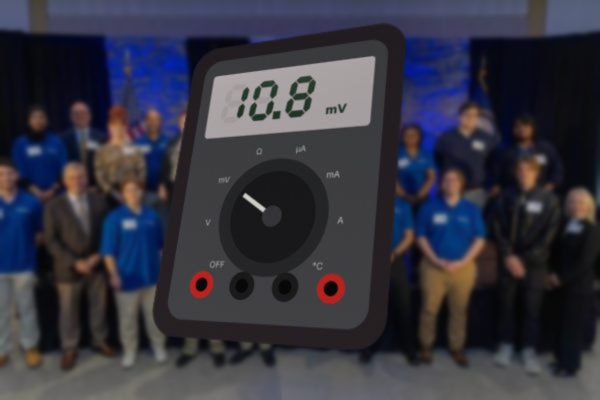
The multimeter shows value=10.8 unit=mV
